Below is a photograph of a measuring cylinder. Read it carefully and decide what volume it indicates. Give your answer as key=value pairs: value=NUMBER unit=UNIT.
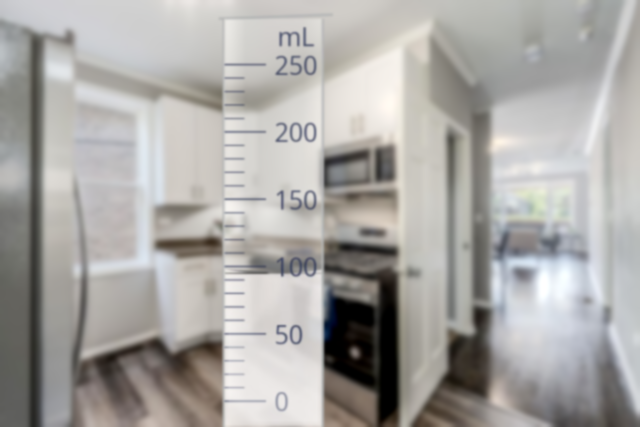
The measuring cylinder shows value=95 unit=mL
